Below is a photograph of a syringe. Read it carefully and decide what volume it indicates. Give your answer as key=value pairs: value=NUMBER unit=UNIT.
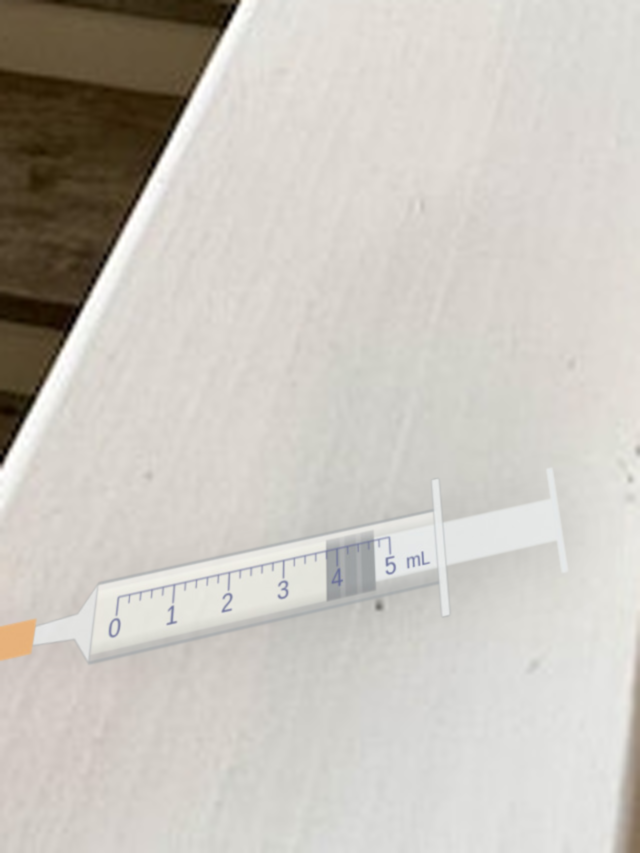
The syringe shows value=3.8 unit=mL
